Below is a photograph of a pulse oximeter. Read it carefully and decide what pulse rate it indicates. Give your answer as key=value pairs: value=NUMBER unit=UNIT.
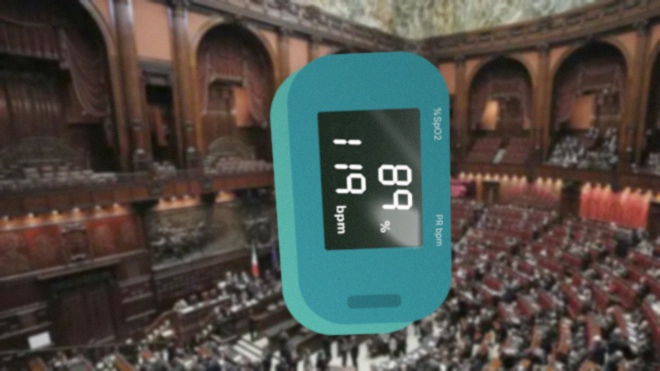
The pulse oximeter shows value=119 unit=bpm
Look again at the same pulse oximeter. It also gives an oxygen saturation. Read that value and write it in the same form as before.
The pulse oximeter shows value=89 unit=%
